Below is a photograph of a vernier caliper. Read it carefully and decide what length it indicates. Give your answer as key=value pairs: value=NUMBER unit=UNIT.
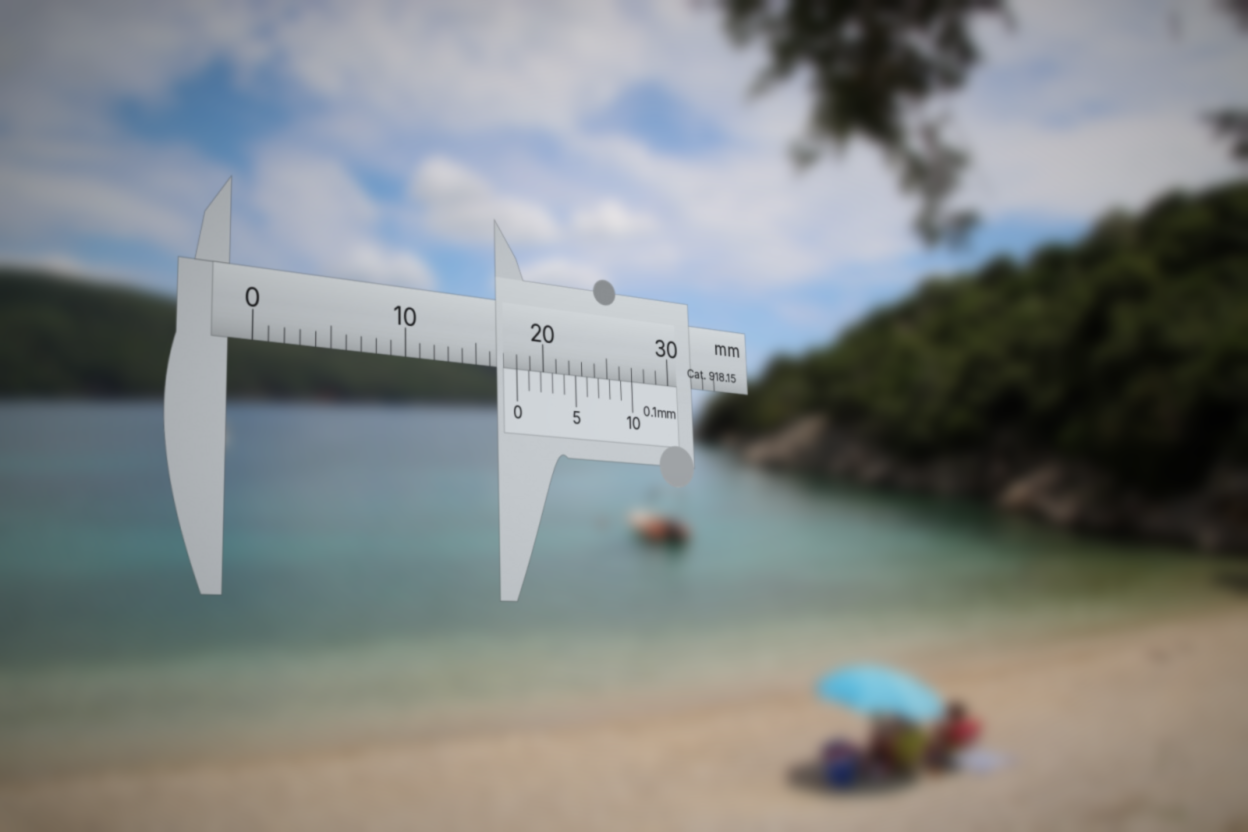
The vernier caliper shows value=18.0 unit=mm
